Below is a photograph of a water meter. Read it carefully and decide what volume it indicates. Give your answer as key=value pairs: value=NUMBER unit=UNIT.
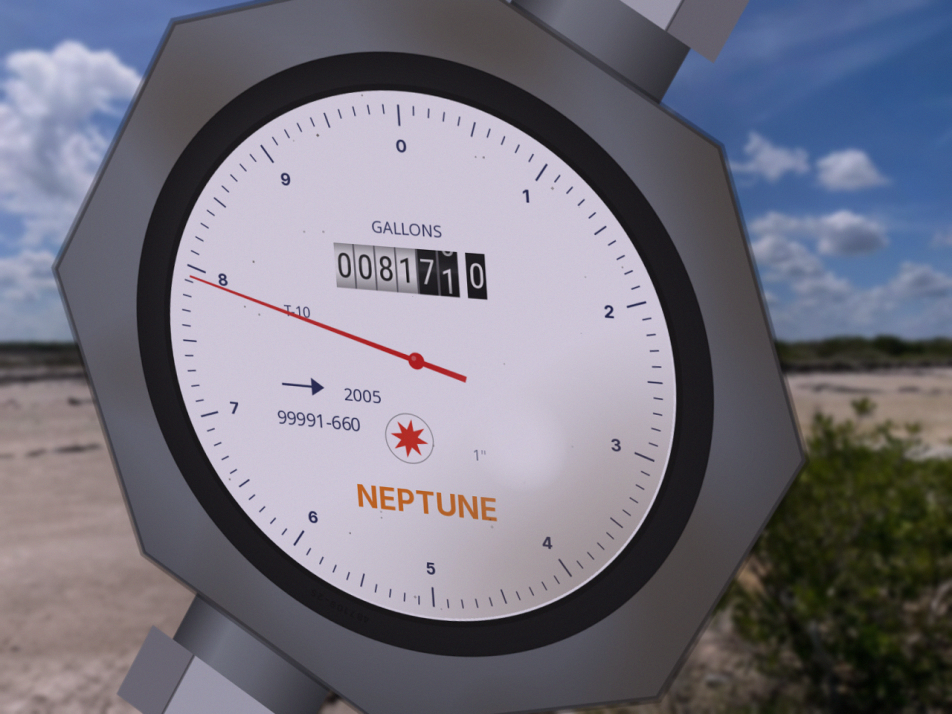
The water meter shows value=81707.9 unit=gal
